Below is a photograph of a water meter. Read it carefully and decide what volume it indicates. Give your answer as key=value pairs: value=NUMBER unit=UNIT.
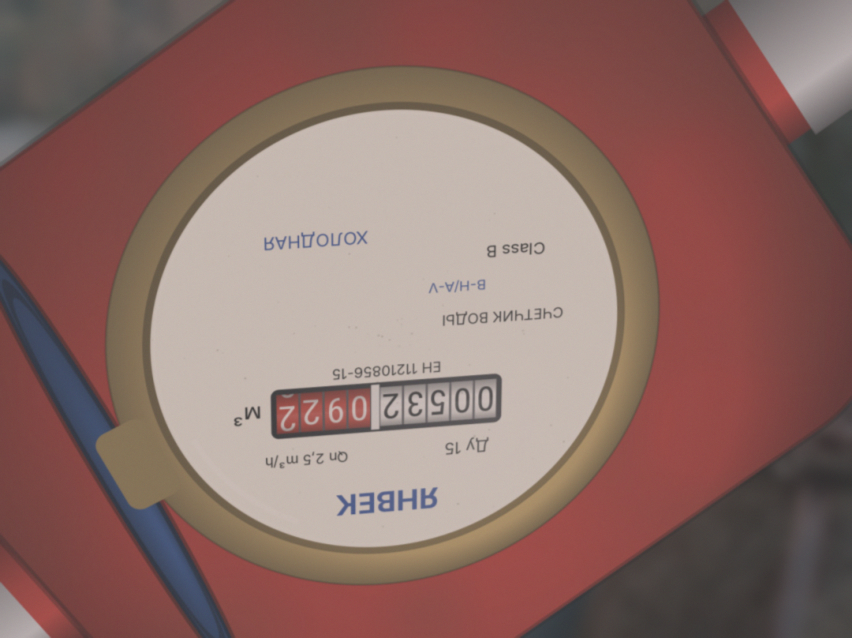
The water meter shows value=532.0922 unit=m³
